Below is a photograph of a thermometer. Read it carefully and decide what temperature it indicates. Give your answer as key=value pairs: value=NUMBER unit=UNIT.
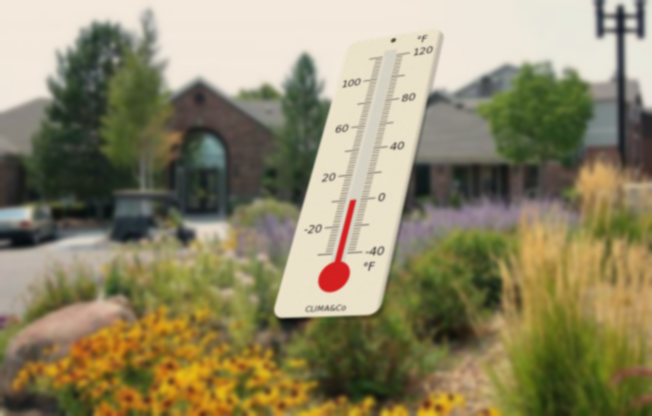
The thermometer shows value=0 unit=°F
